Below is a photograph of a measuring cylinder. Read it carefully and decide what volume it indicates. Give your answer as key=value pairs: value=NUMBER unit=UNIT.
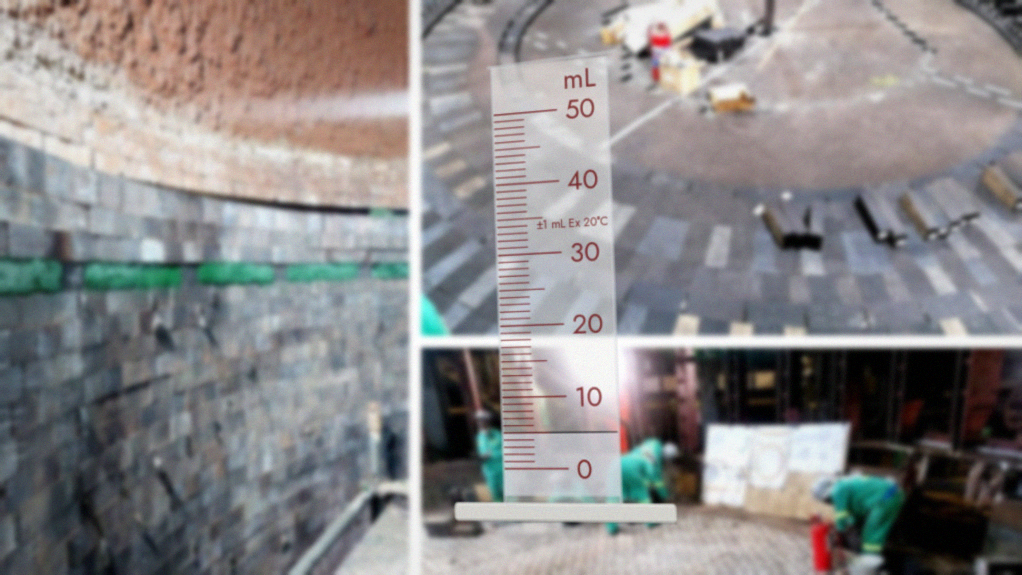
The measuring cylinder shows value=5 unit=mL
